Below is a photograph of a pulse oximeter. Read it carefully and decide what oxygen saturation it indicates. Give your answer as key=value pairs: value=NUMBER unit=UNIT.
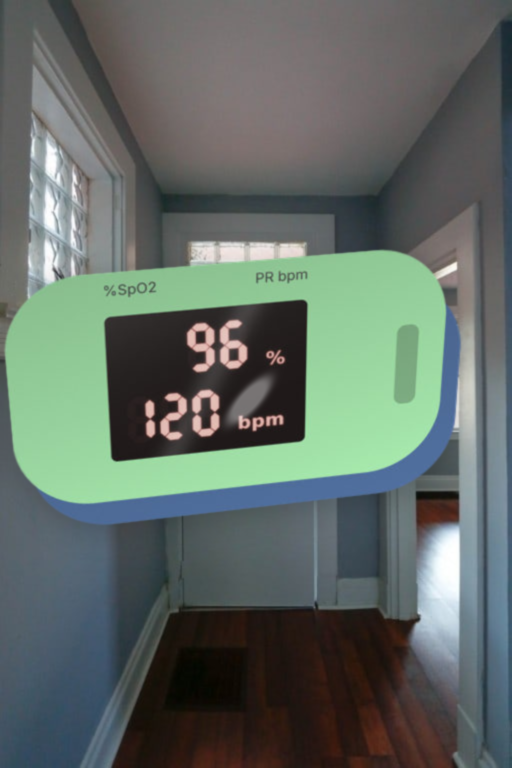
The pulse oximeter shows value=96 unit=%
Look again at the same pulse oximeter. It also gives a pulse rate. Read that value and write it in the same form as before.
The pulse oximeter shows value=120 unit=bpm
